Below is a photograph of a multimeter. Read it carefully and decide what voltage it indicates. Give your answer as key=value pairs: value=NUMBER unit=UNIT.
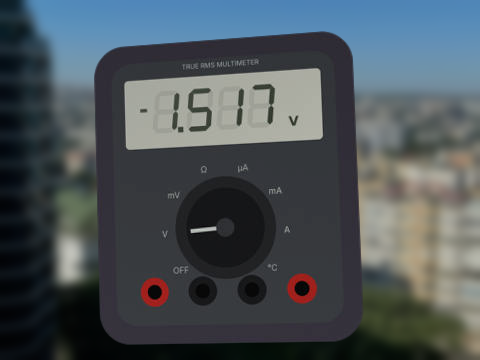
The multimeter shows value=-1.517 unit=V
